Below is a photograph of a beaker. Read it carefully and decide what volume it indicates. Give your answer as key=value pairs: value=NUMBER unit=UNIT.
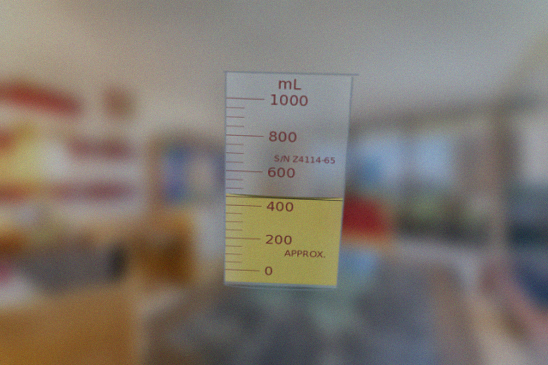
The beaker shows value=450 unit=mL
